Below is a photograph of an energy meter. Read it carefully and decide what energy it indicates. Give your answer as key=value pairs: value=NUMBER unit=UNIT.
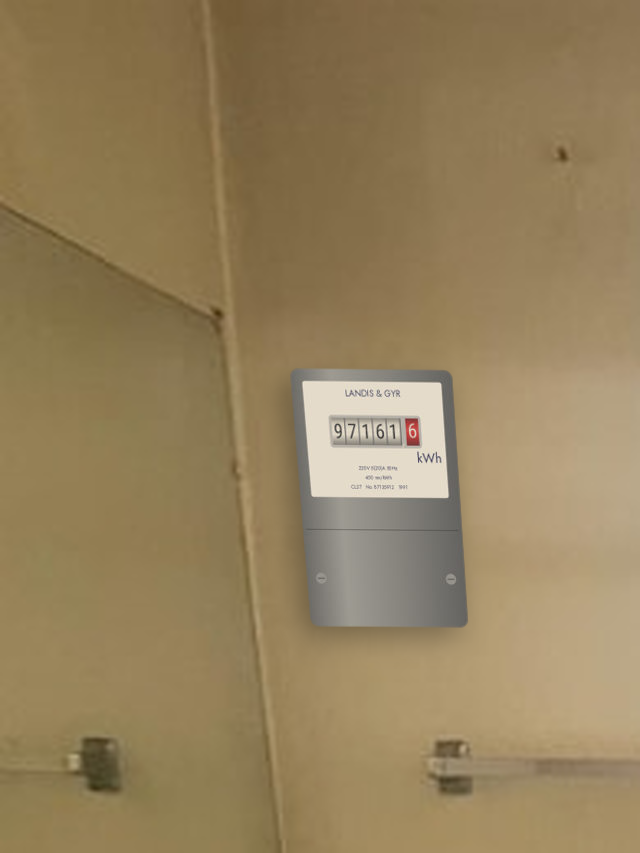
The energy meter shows value=97161.6 unit=kWh
